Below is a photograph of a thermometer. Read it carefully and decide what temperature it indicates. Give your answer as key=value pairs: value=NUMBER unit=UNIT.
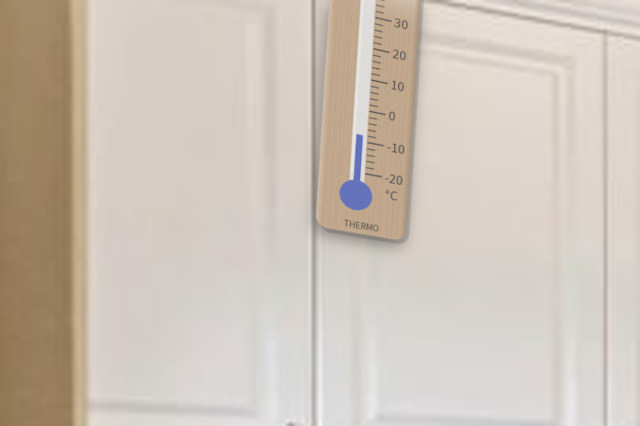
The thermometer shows value=-8 unit=°C
